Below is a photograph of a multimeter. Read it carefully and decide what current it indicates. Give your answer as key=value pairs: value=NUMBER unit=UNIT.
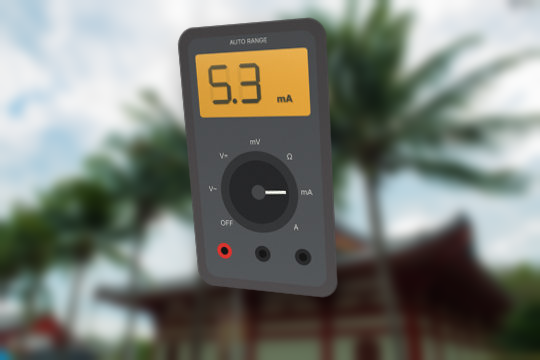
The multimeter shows value=5.3 unit=mA
